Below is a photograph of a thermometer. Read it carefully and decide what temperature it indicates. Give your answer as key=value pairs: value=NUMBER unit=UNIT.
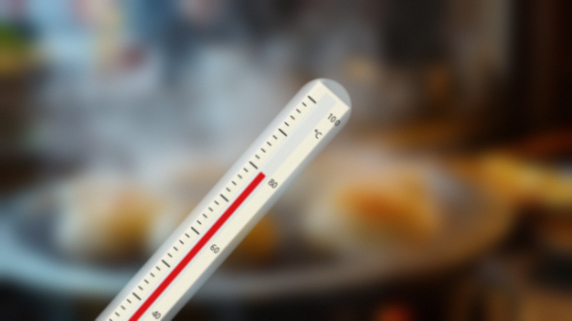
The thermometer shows value=80 unit=°C
